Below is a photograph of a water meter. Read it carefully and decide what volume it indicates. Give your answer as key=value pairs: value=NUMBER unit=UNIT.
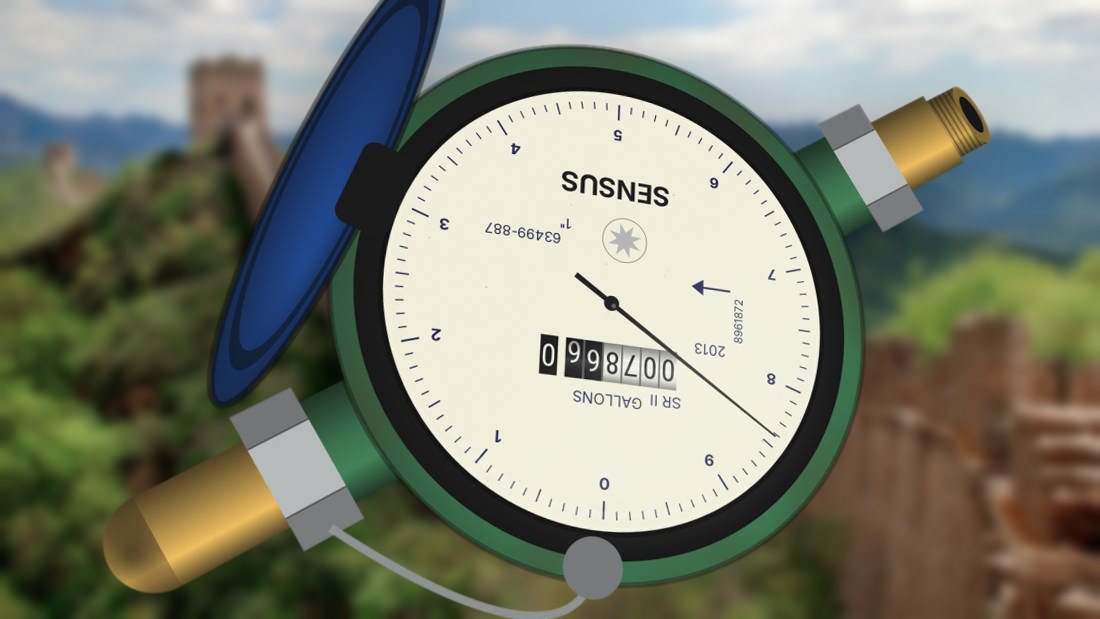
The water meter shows value=78658.4 unit=gal
